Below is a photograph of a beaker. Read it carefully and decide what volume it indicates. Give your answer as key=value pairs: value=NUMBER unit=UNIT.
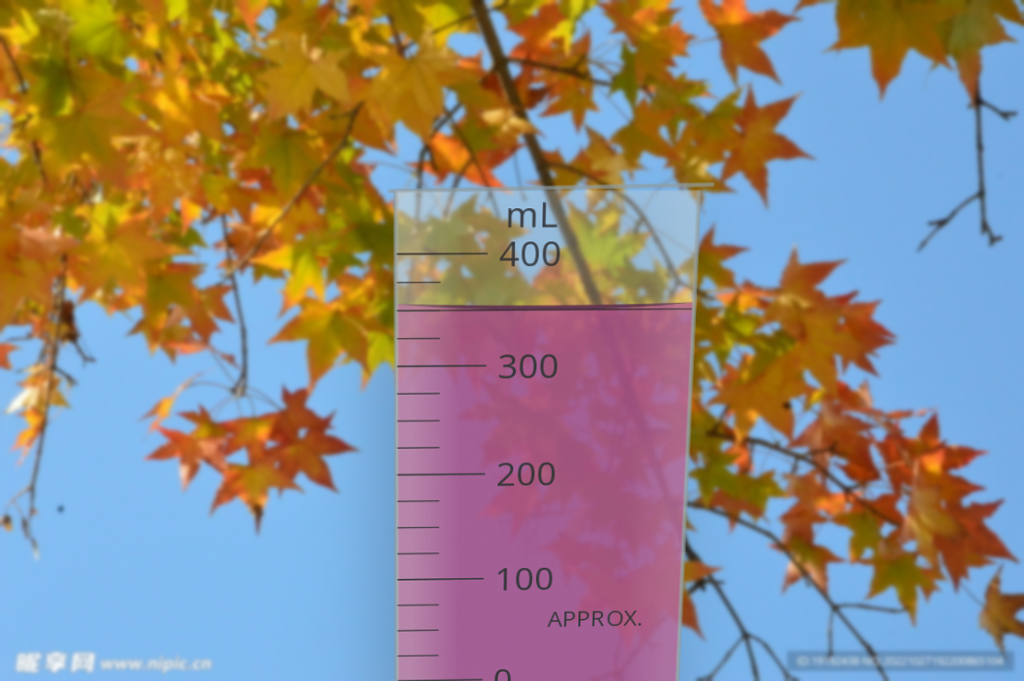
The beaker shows value=350 unit=mL
